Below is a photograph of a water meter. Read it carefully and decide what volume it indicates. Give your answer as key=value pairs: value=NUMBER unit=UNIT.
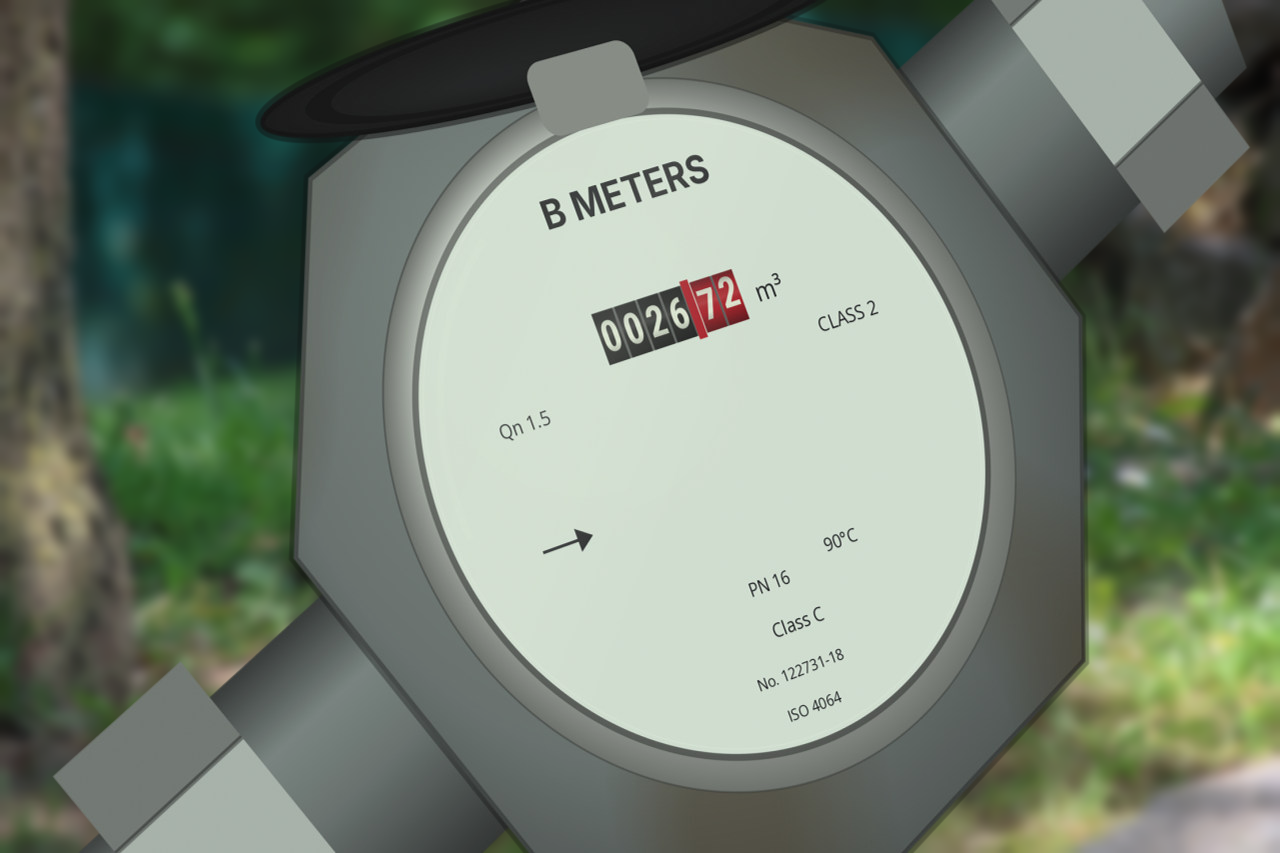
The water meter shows value=26.72 unit=m³
